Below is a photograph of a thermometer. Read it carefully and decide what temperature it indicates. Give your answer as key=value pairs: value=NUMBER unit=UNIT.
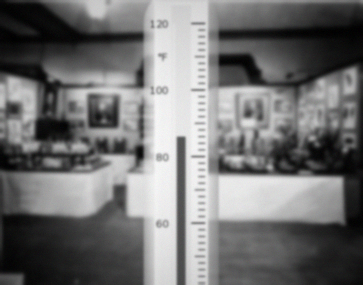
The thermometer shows value=86 unit=°F
